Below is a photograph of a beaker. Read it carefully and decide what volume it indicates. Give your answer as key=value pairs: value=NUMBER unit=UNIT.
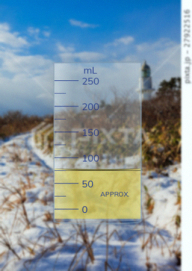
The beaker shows value=75 unit=mL
